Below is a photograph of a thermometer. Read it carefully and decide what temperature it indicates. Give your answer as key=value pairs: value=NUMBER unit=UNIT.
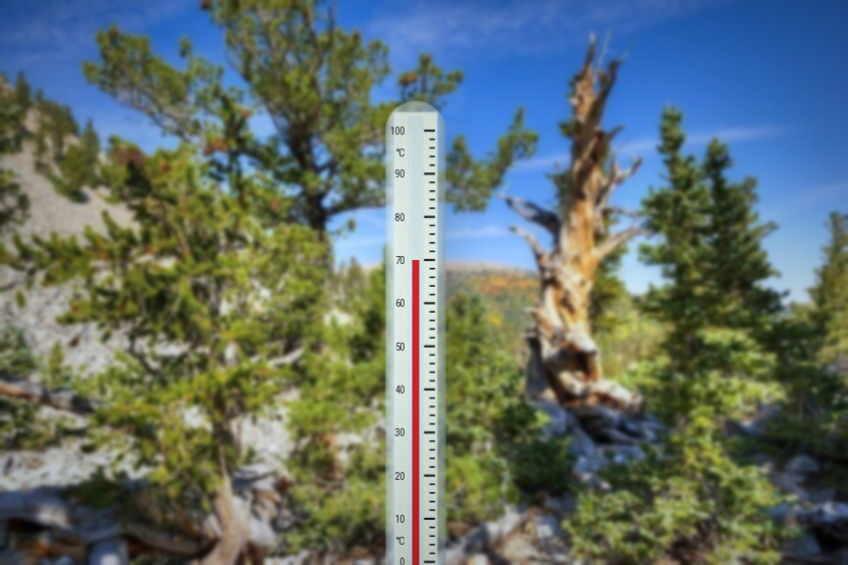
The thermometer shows value=70 unit=°C
